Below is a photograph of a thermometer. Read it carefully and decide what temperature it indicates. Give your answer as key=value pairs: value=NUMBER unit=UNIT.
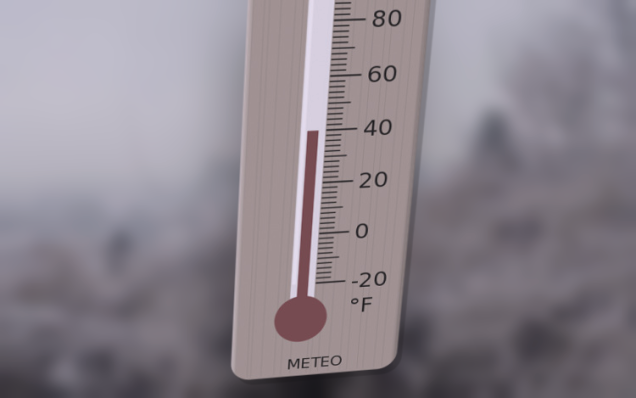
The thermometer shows value=40 unit=°F
